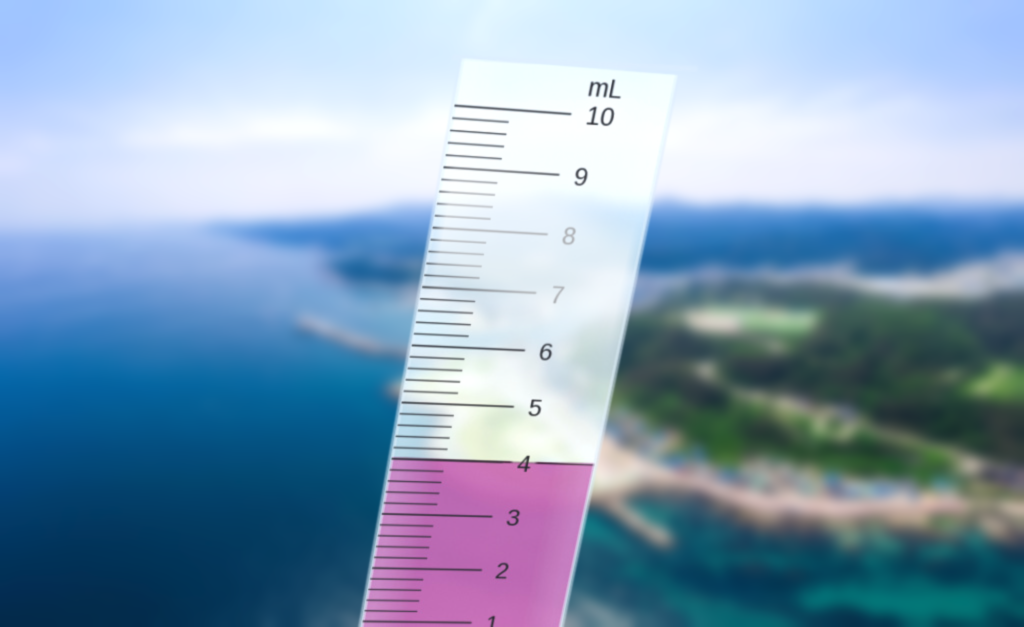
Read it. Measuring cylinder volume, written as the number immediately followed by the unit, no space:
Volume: 4mL
